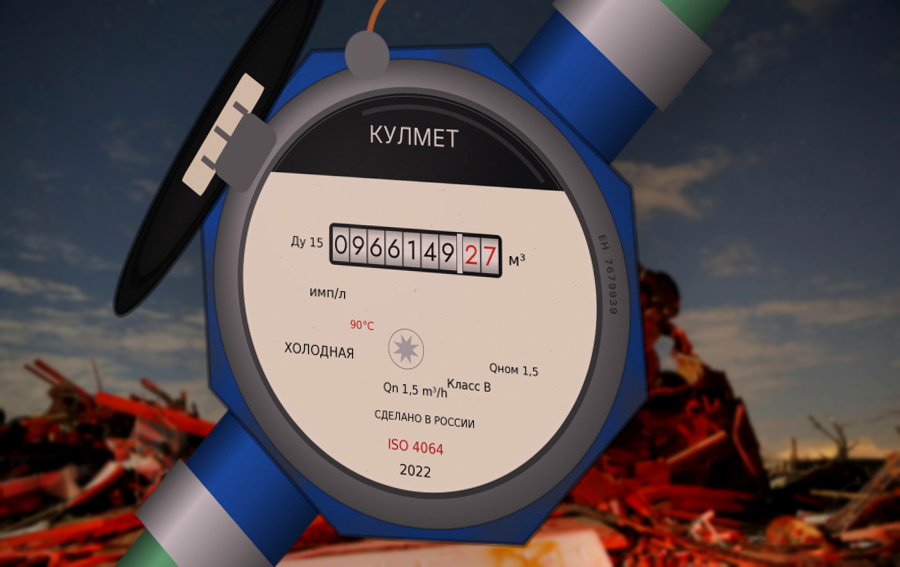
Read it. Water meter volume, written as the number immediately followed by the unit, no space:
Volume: 966149.27m³
